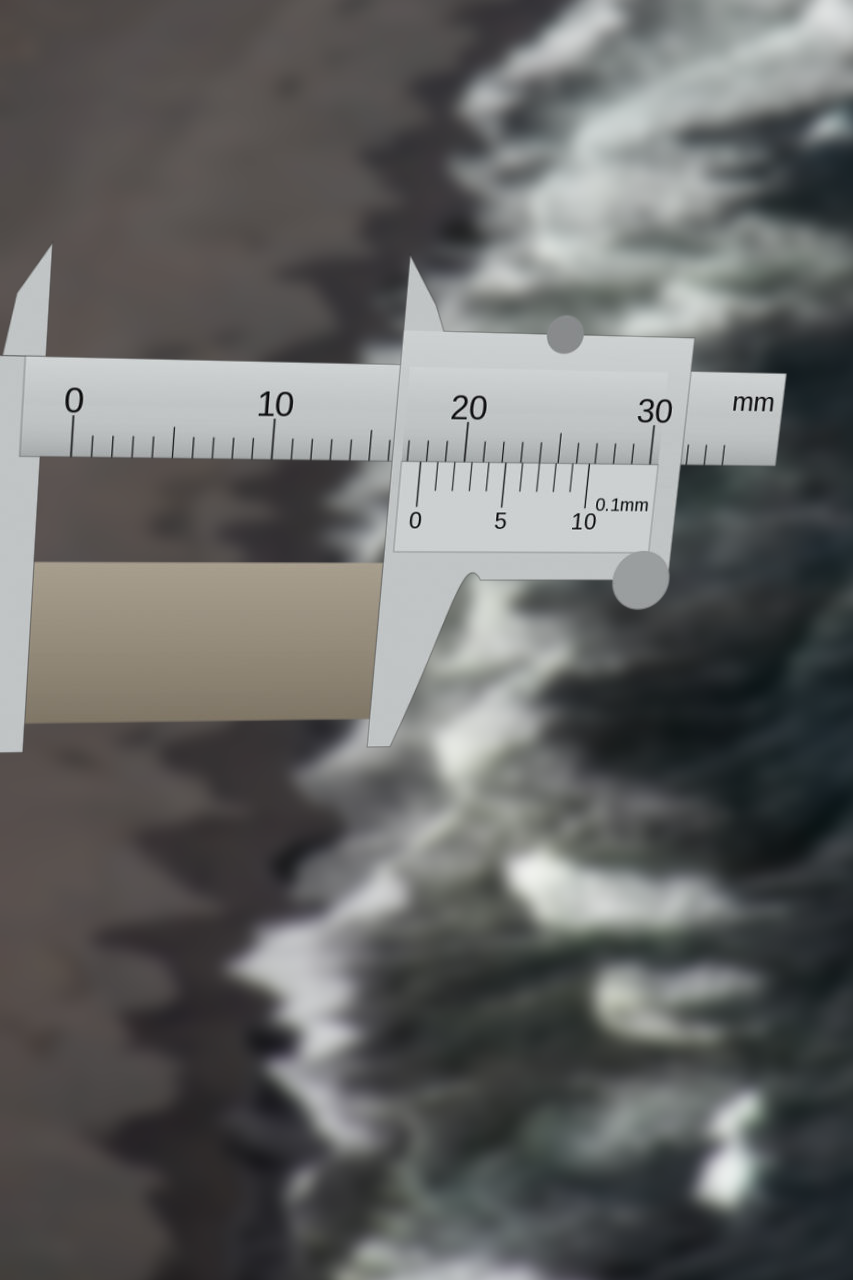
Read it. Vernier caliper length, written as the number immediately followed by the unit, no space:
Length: 17.7mm
